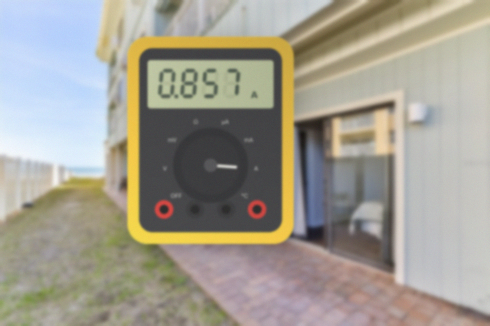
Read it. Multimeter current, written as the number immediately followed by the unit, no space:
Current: 0.857A
